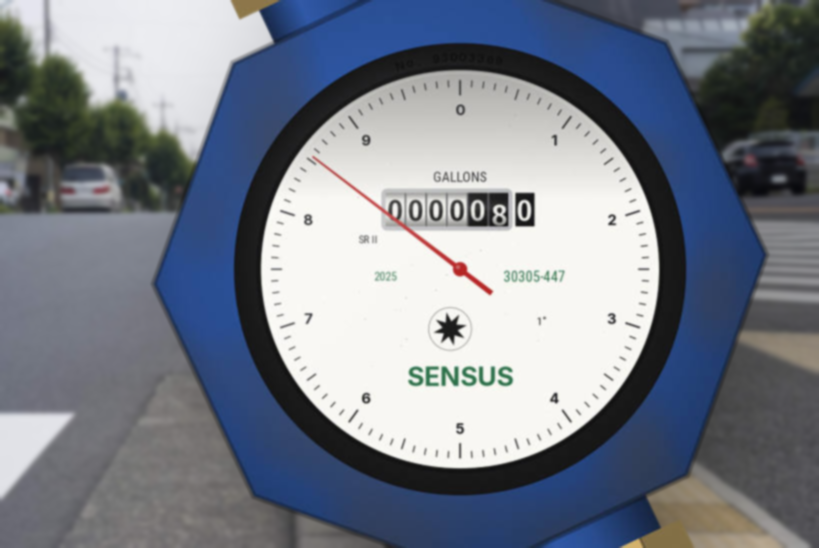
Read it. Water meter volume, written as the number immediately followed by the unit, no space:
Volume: 78.5gal
